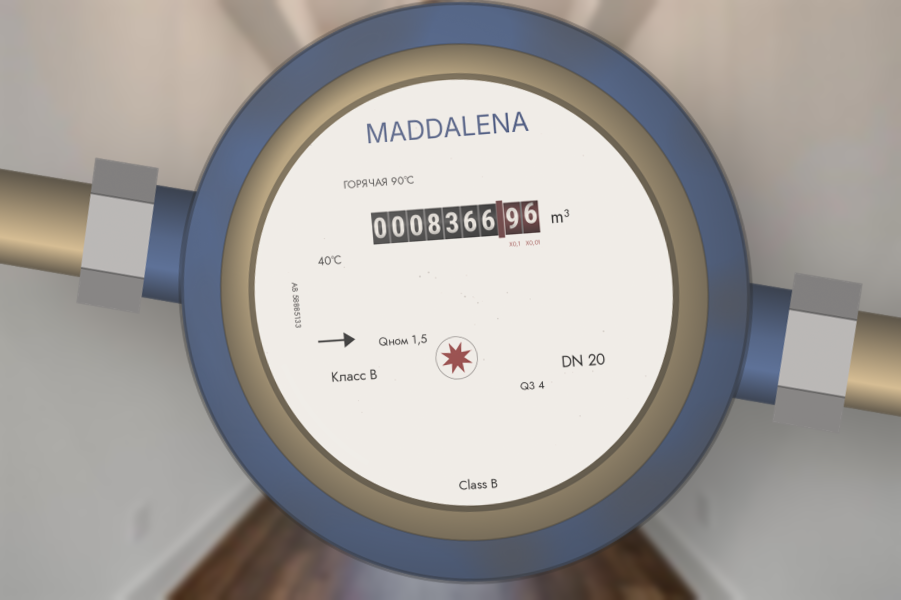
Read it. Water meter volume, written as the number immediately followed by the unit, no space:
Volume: 8366.96m³
